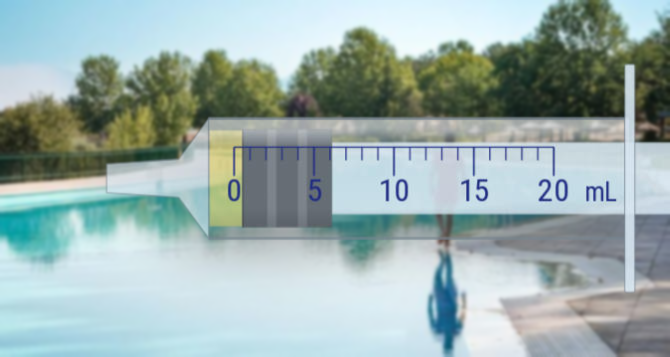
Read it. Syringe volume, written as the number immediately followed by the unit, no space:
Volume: 0.5mL
